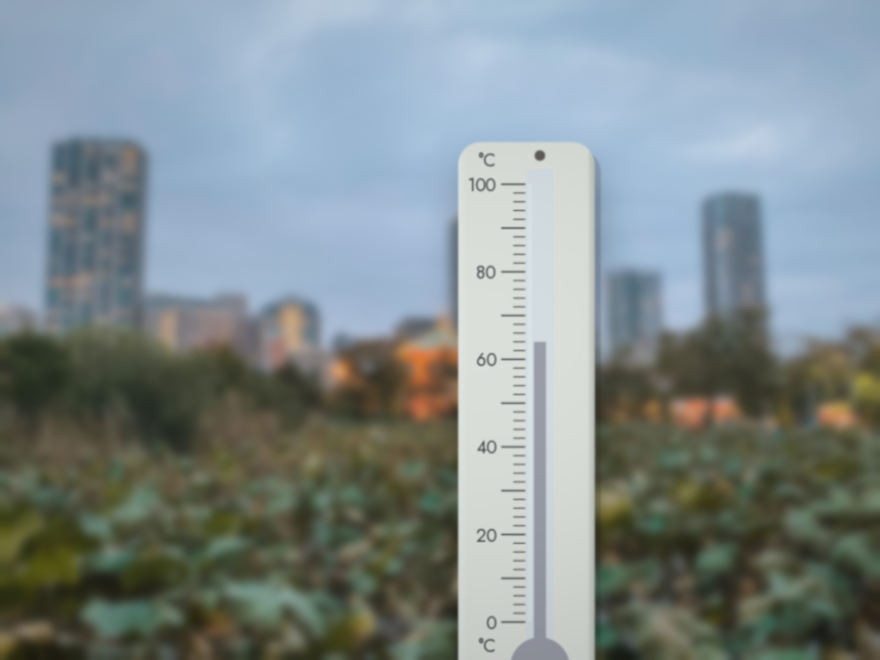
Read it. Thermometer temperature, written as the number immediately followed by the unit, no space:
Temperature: 64°C
